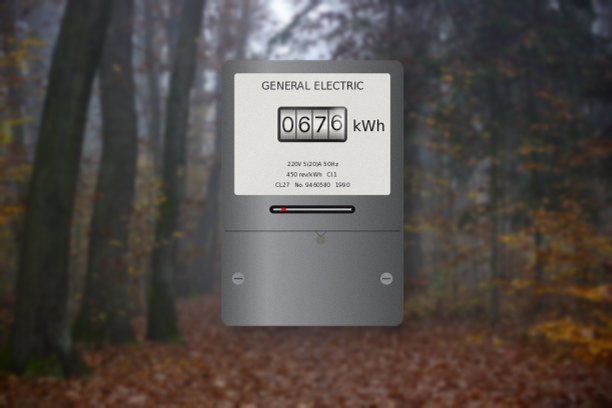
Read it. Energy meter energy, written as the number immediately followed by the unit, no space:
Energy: 676kWh
